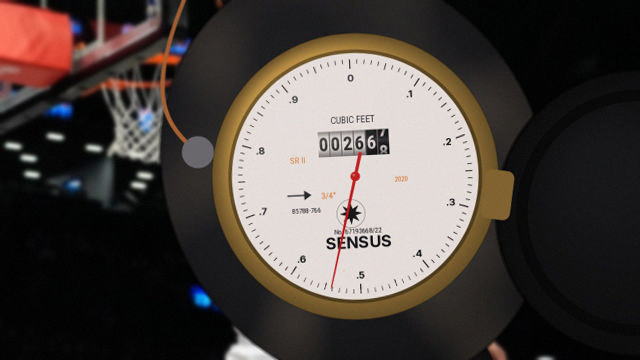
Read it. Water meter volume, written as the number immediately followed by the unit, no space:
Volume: 2667.54ft³
